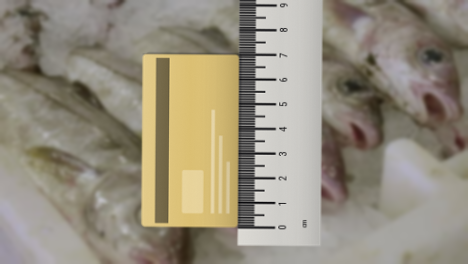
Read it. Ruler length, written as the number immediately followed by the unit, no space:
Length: 7cm
